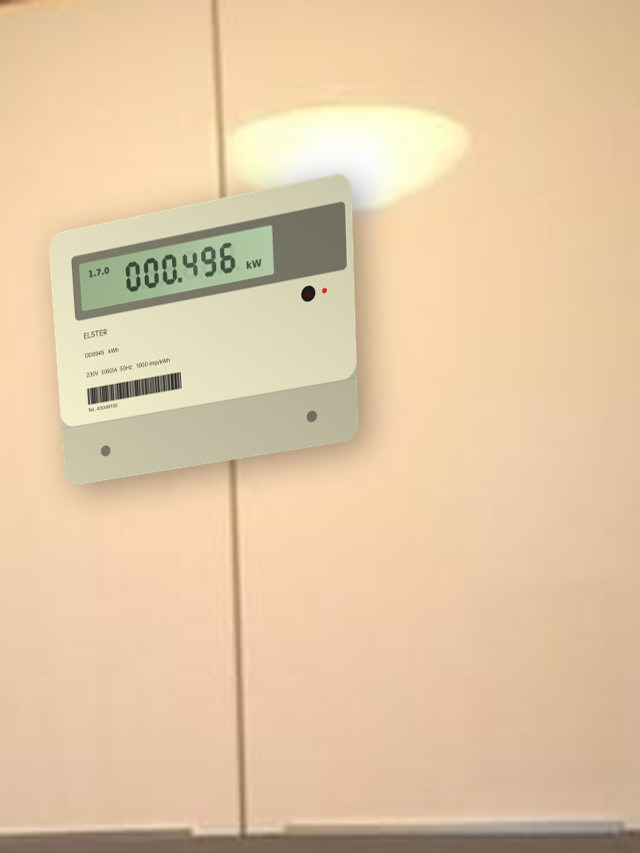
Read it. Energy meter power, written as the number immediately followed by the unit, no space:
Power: 0.496kW
